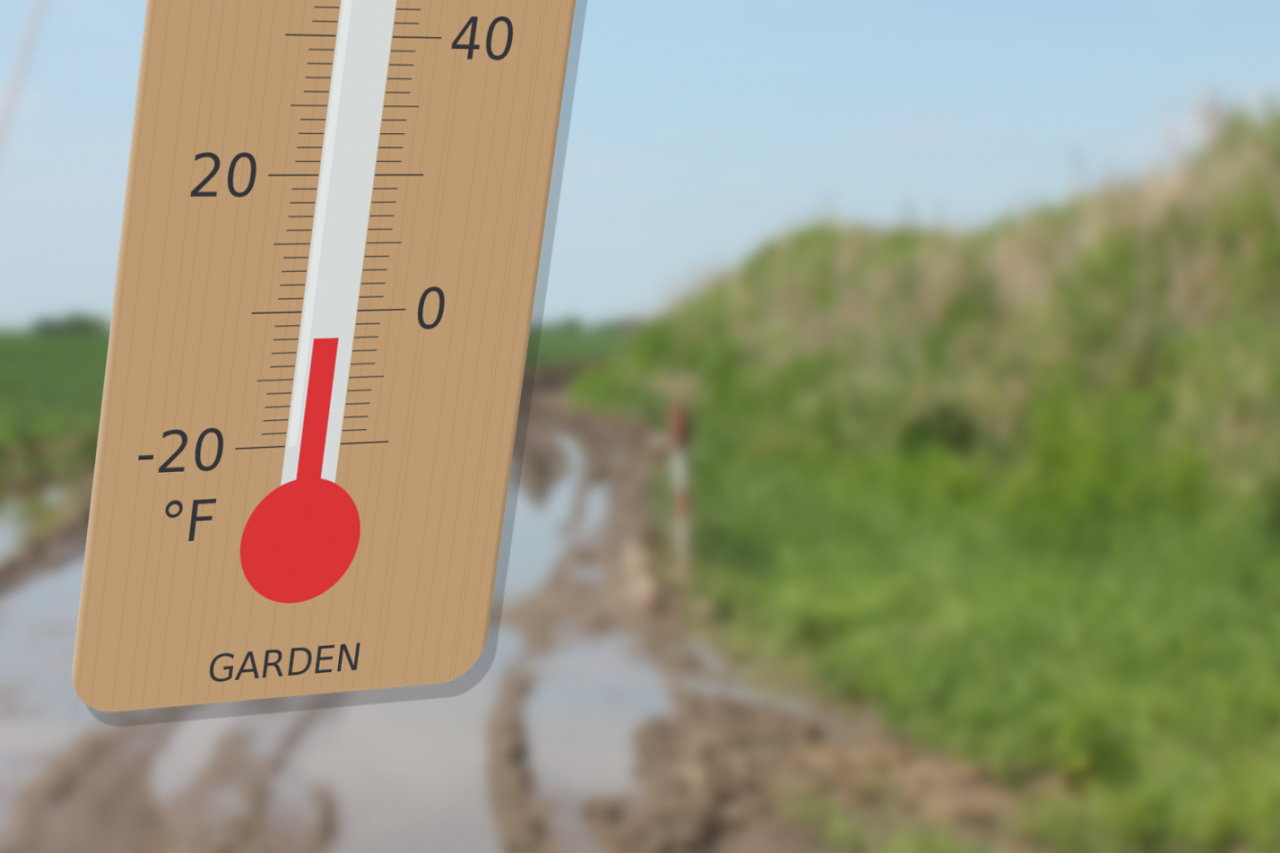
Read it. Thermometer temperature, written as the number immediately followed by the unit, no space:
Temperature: -4°F
